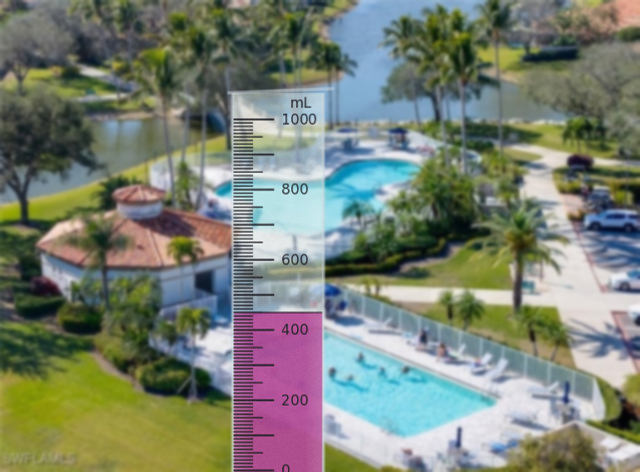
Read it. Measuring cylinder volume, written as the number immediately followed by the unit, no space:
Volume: 450mL
